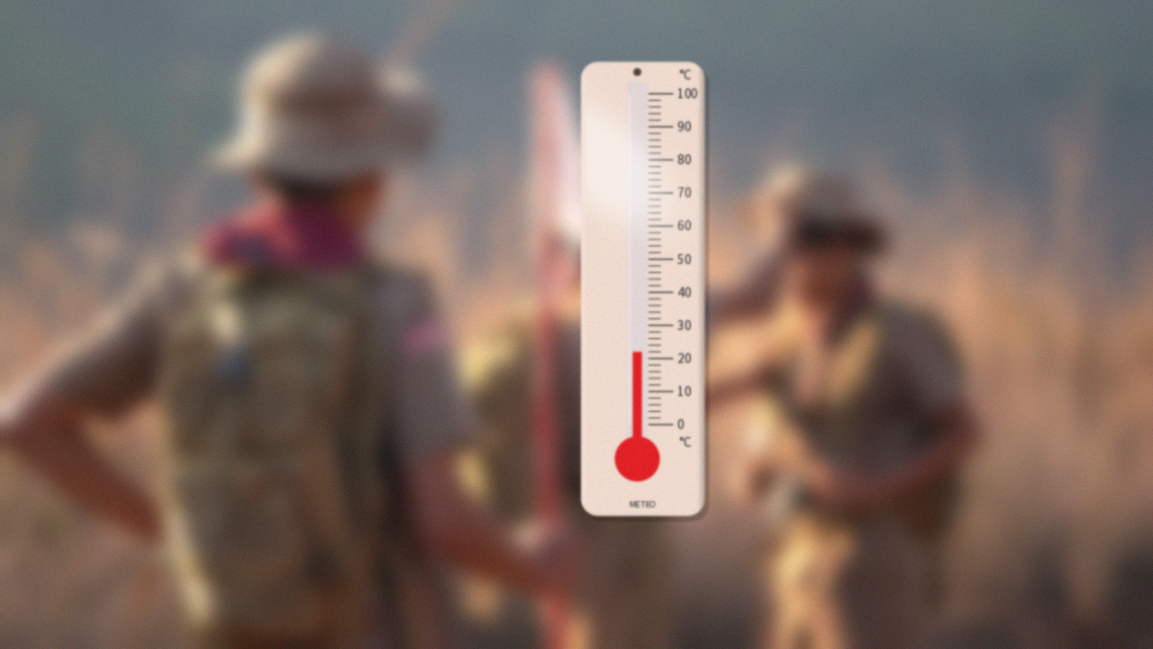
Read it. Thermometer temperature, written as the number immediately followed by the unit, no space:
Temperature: 22°C
